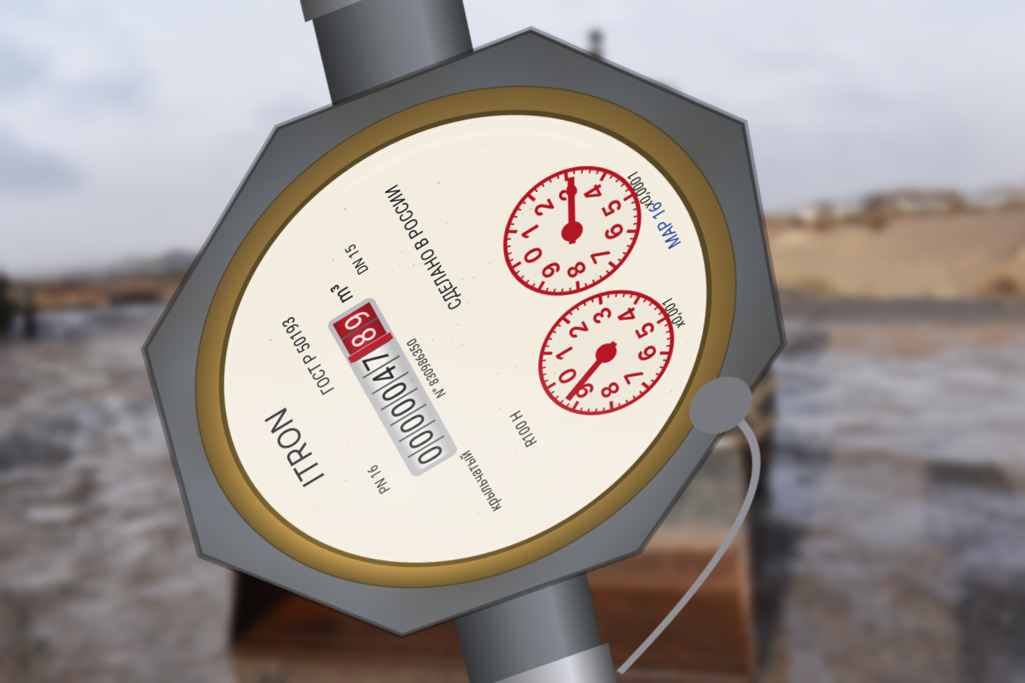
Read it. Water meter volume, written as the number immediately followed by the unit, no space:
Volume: 47.8893m³
